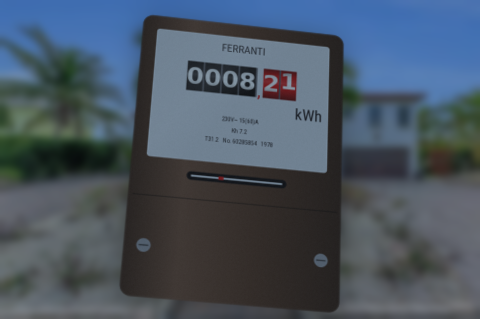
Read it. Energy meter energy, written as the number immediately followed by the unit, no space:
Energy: 8.21kWh
